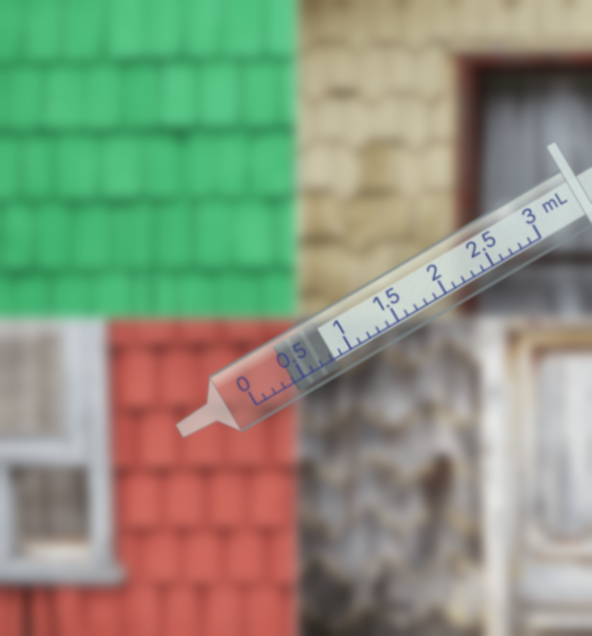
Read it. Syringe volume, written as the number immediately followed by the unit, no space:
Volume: 0.4mL
